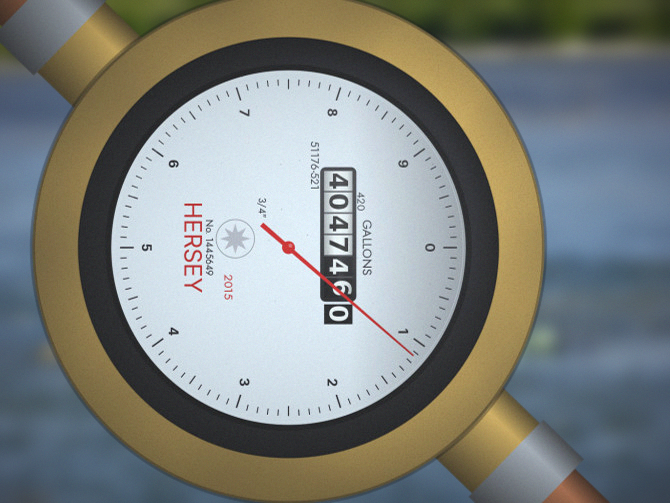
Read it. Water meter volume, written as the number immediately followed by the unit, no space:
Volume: 4047461.1gal
